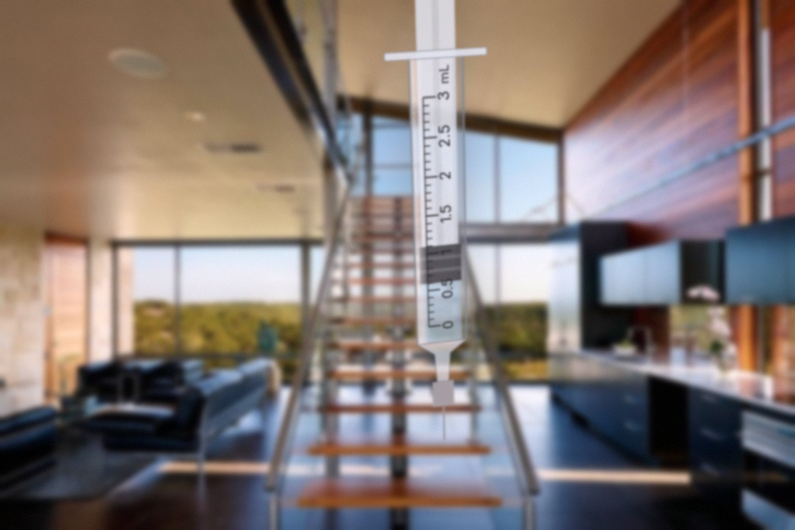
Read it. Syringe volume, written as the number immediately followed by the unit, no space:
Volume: 0.6mL
